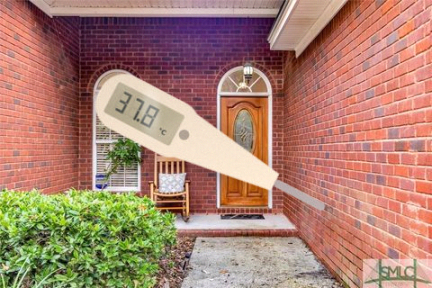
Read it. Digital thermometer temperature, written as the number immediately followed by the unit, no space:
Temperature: 37.8°C
